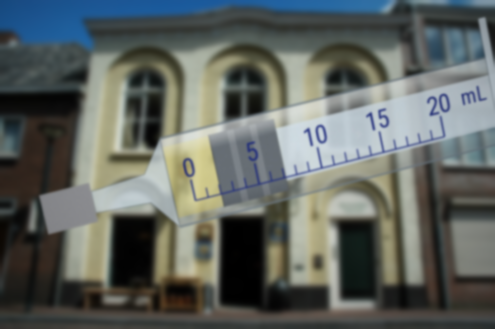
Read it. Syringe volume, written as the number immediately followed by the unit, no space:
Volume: 2mL
